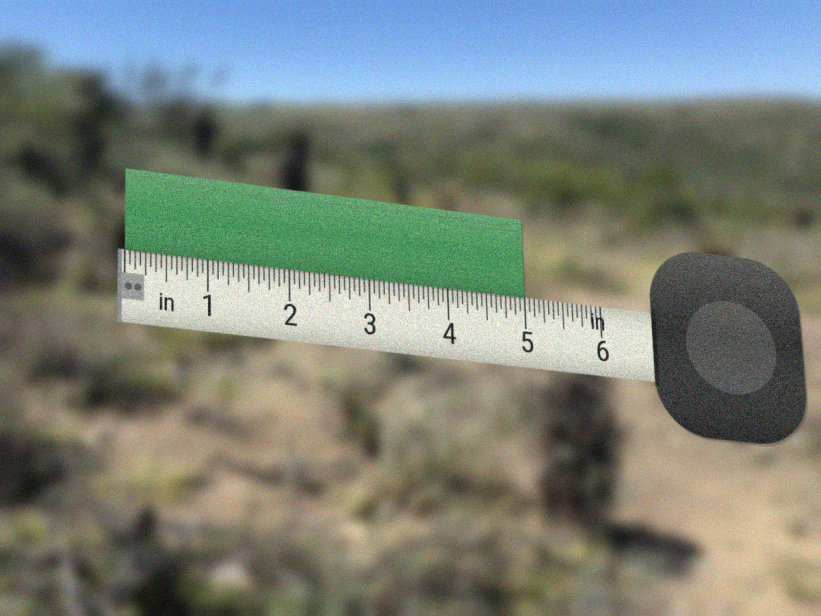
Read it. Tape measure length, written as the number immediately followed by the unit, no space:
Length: 5in
